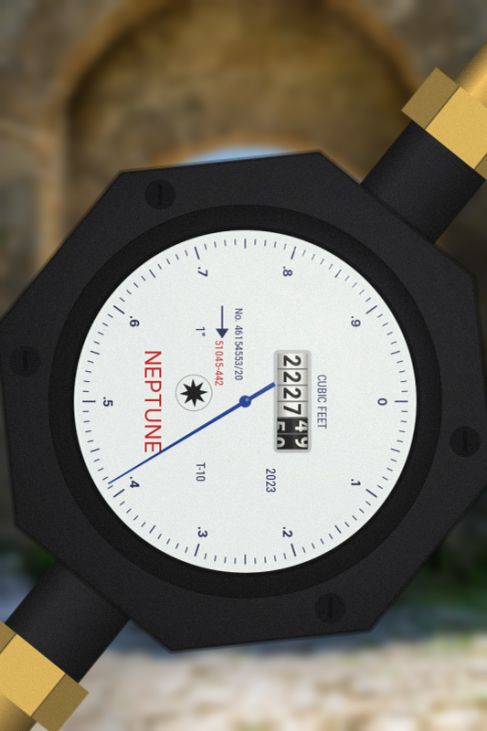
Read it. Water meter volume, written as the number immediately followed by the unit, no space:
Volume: 222749.41ft³
